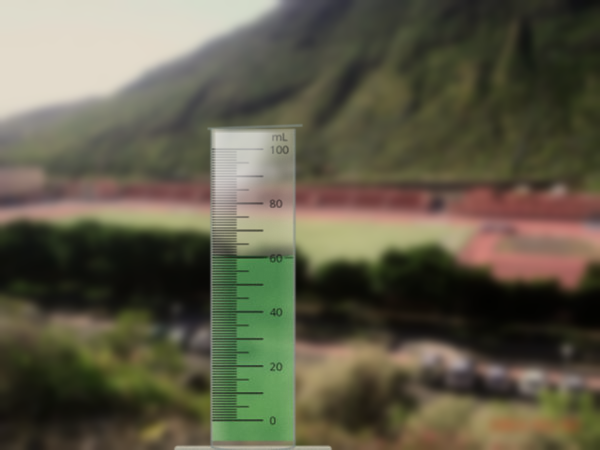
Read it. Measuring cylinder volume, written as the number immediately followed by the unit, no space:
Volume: 60mL
